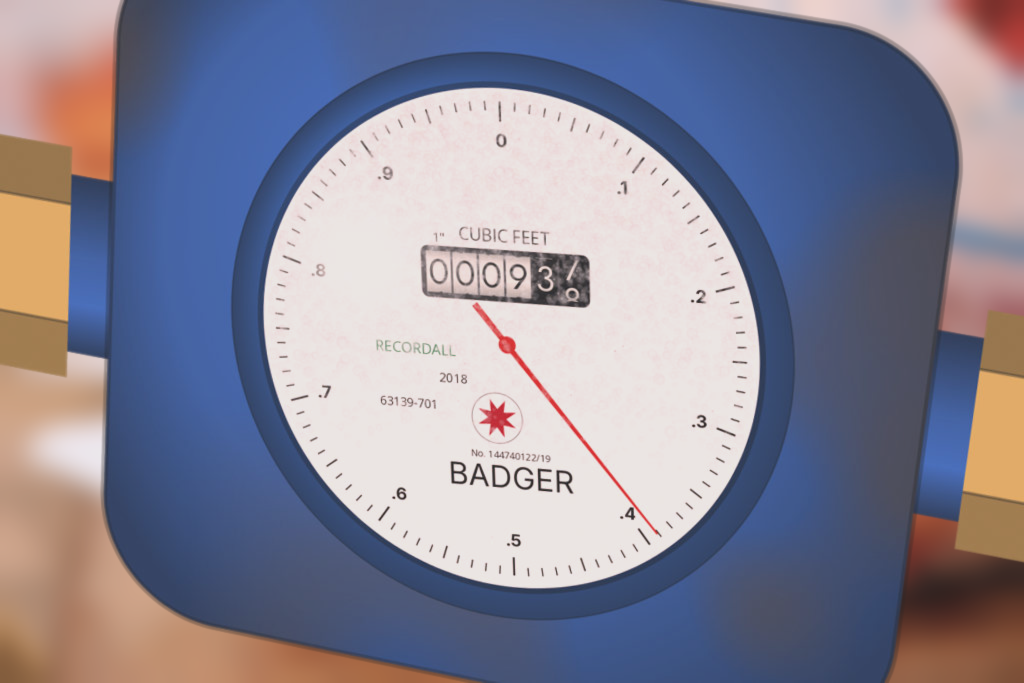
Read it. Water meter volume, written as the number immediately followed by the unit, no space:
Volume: 937.39ft³
